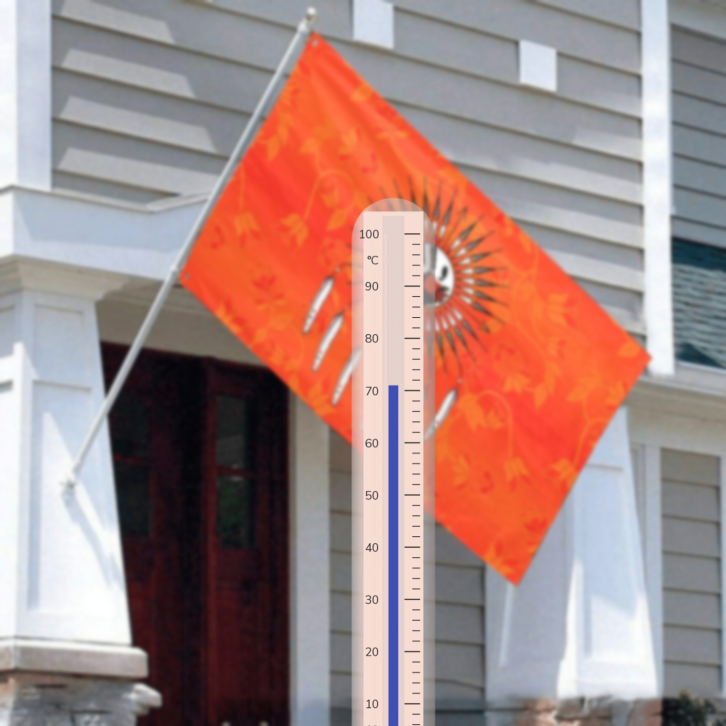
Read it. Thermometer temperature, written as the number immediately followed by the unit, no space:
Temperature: 71°C
